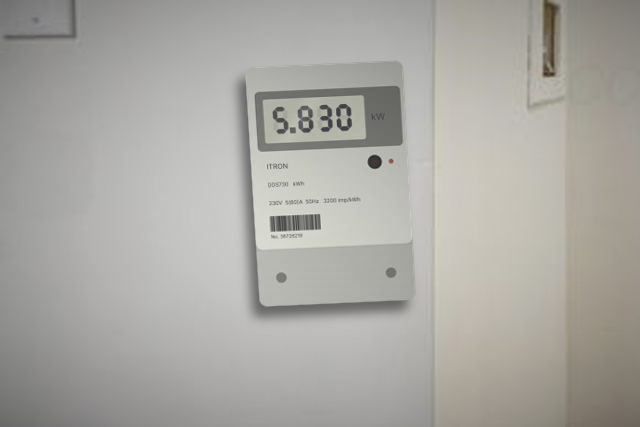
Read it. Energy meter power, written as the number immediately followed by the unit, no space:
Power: 5.830kW
